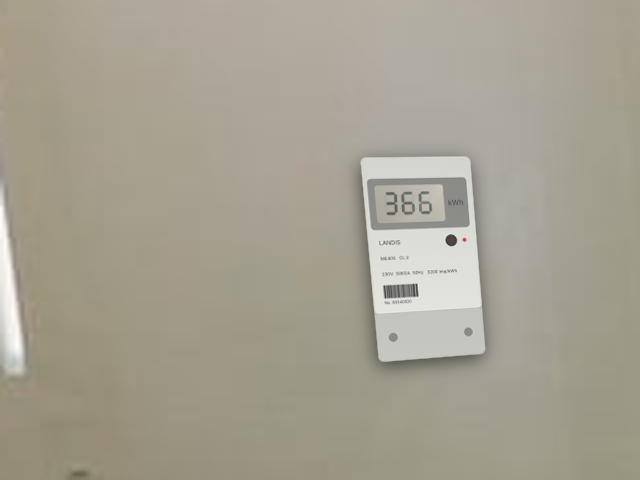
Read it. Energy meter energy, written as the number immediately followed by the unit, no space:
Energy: 366kWh
